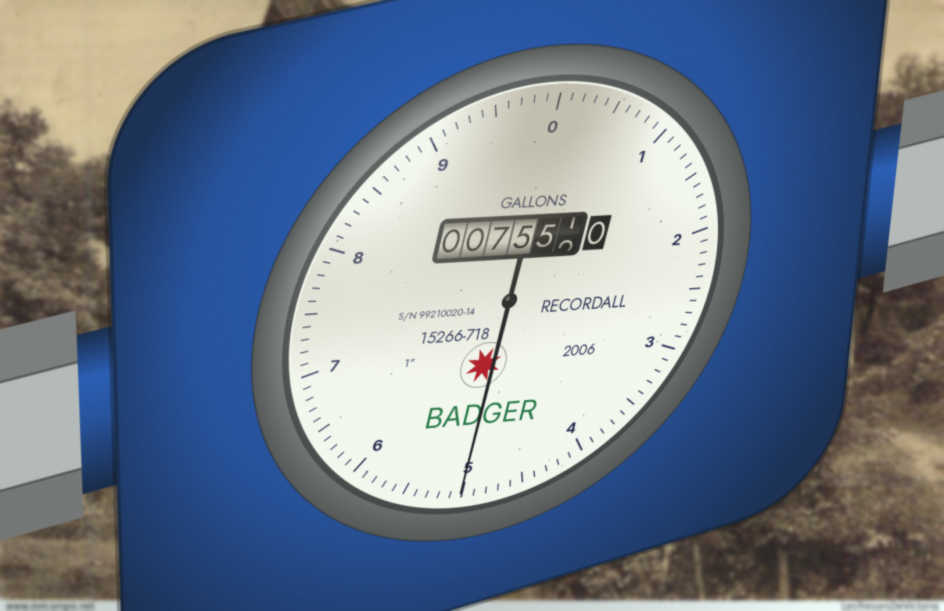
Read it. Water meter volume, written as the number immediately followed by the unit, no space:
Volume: 75515.0gal
